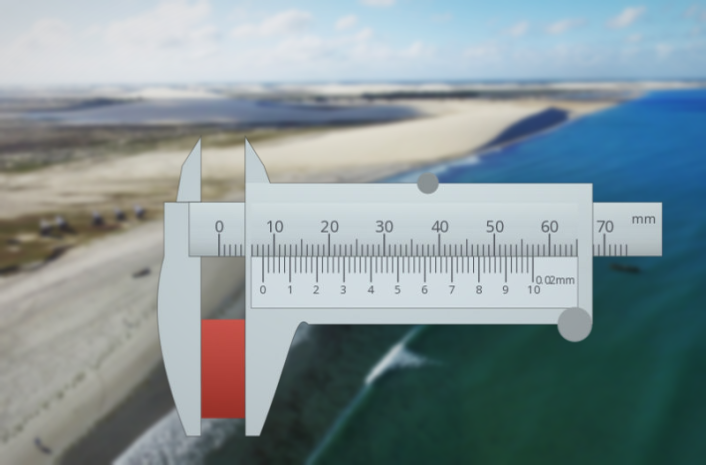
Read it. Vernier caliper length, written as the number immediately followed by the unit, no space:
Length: 8.0mm
